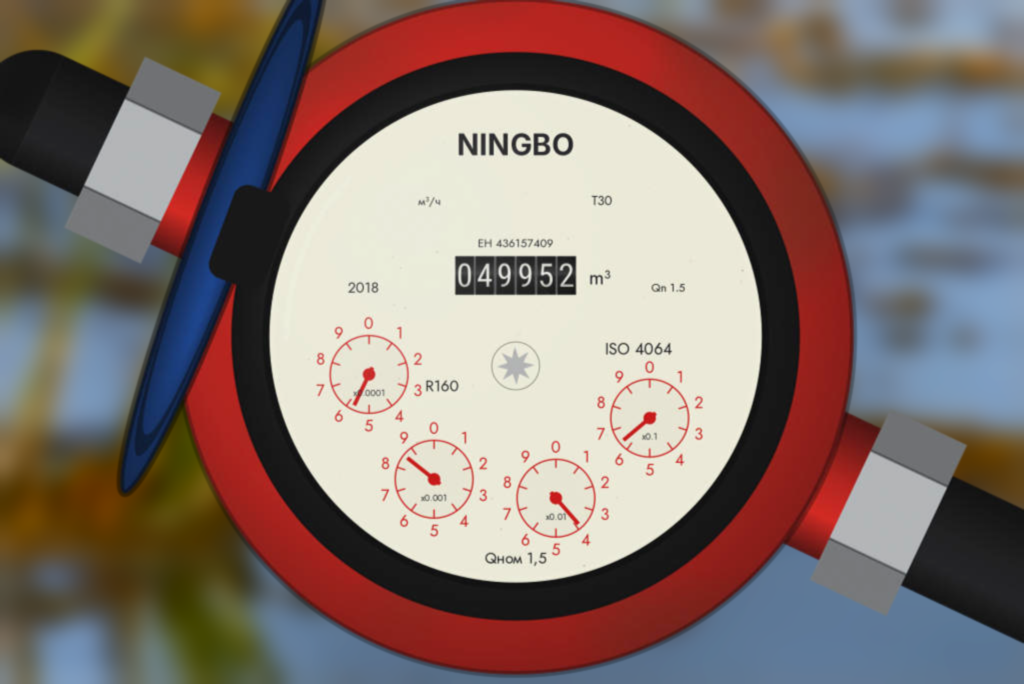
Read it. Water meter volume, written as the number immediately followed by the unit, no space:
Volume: 49952.6385m³
